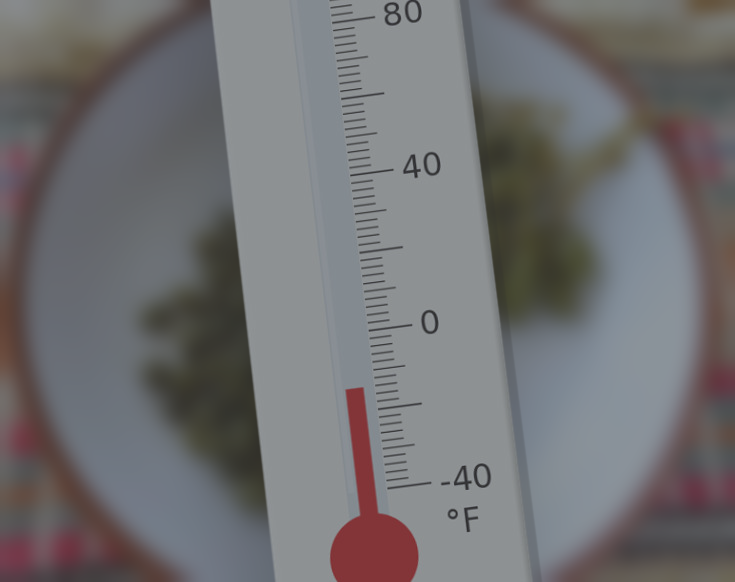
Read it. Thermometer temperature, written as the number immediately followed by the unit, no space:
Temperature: -14°F
